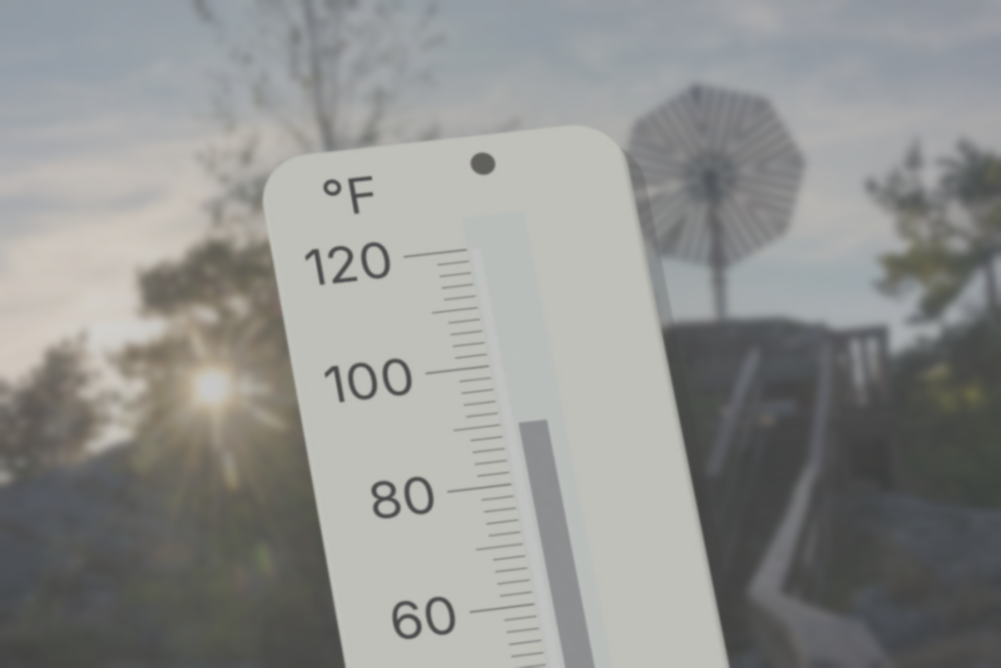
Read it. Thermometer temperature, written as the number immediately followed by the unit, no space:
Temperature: 90°F
